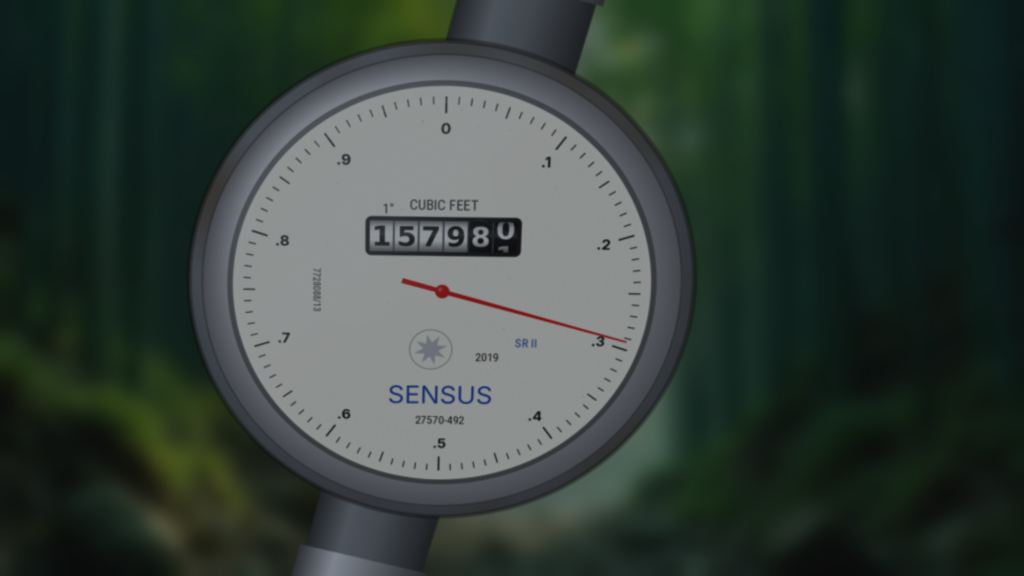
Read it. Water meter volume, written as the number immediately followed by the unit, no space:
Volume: 157980.29ft³
